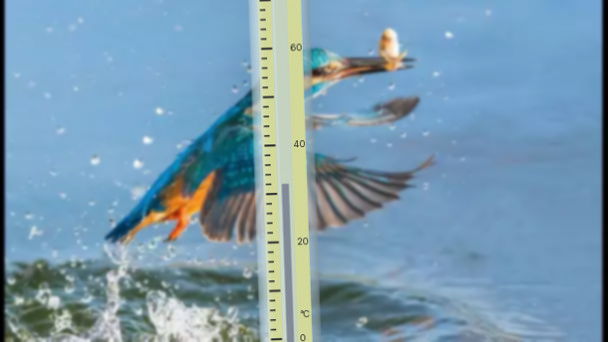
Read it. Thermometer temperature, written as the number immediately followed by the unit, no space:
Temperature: 32°C
